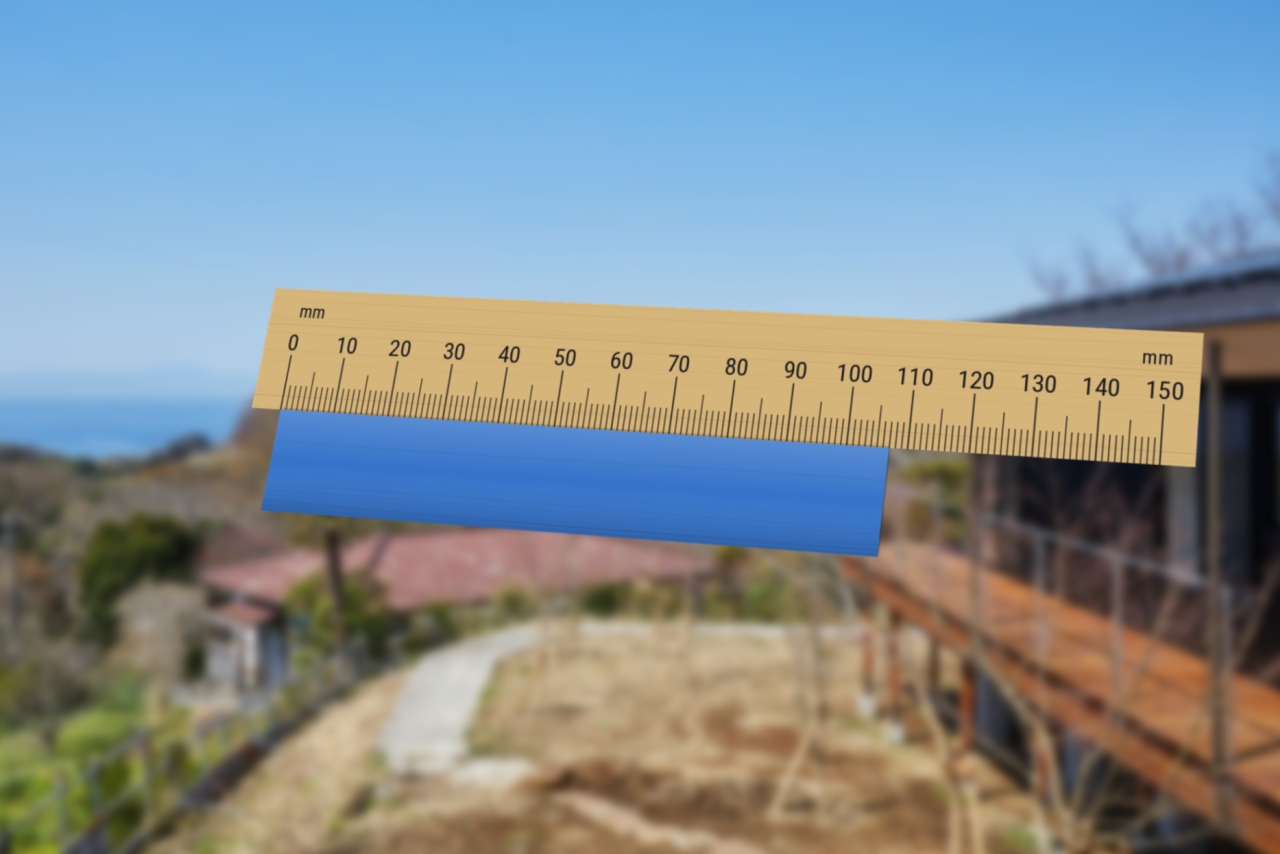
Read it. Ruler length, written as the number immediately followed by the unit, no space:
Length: 107mm
